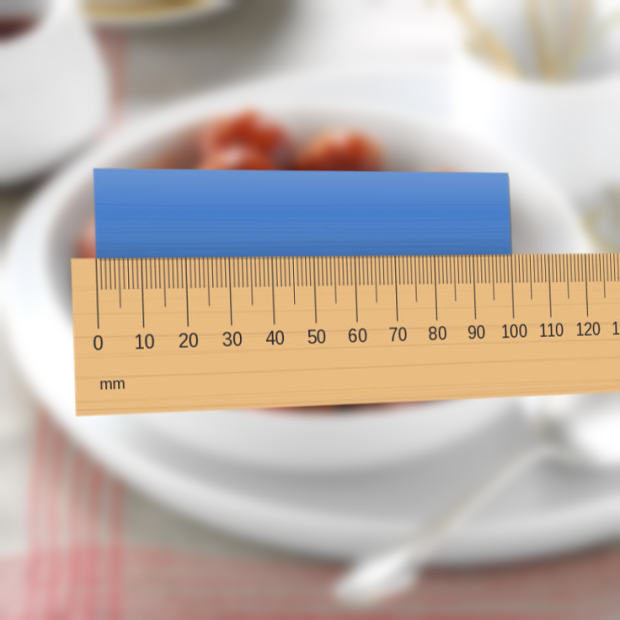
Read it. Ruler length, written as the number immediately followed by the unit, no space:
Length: 100mm
